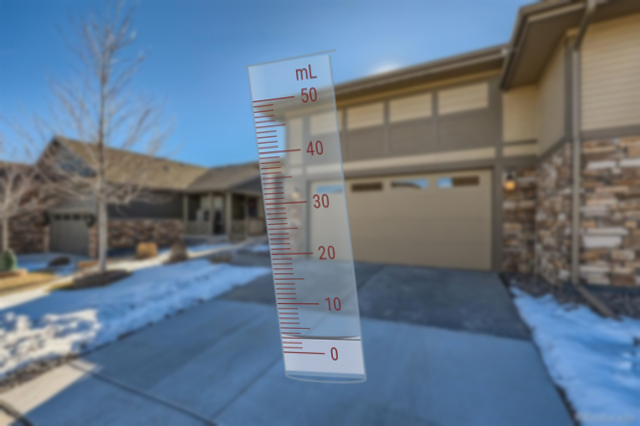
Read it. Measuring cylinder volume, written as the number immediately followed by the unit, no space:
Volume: 3mL
